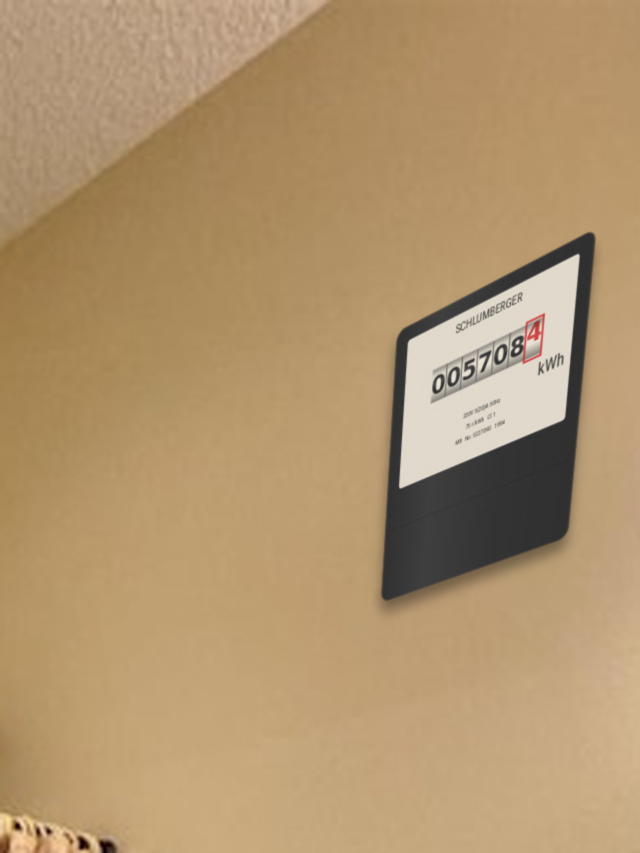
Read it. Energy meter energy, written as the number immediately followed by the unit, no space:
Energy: 5708.4kWh
